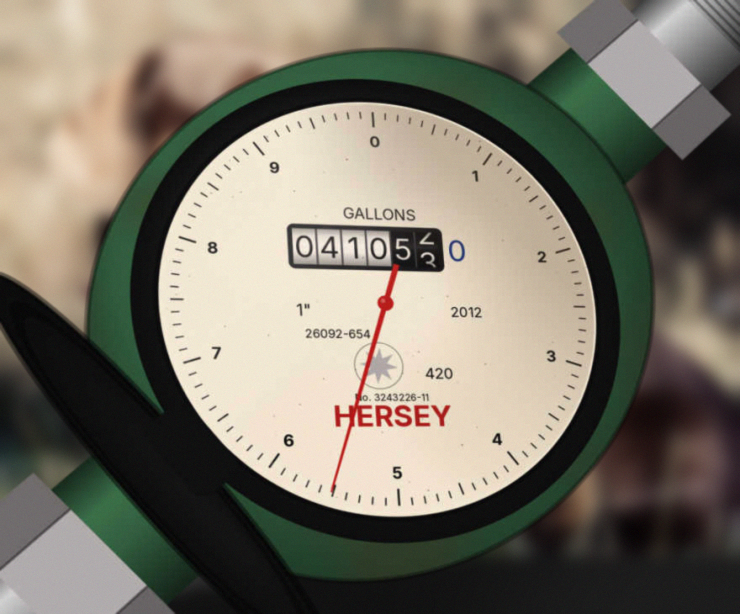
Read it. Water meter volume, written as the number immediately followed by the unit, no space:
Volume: 410525.5gal
